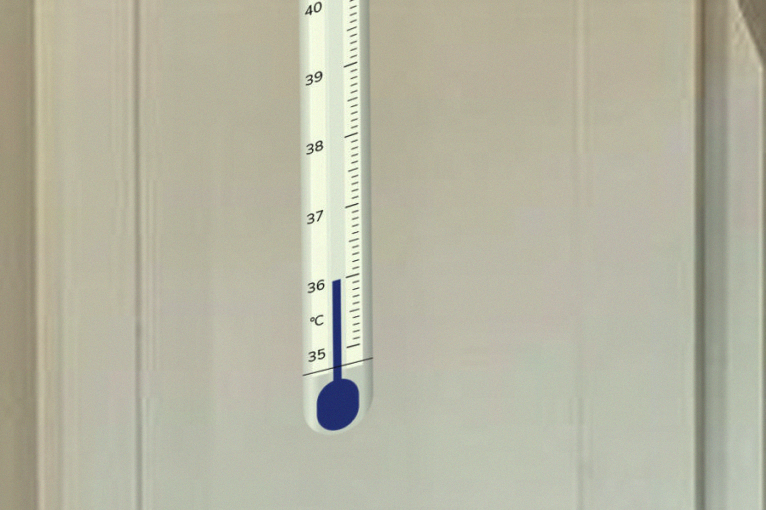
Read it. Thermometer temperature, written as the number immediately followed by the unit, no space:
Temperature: 36°C
